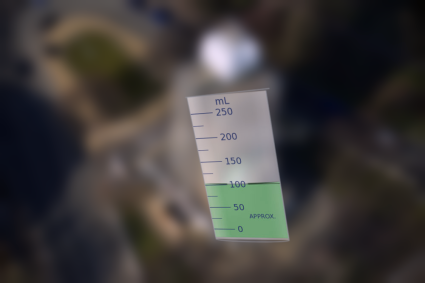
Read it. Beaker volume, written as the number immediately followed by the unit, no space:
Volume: 100mL
